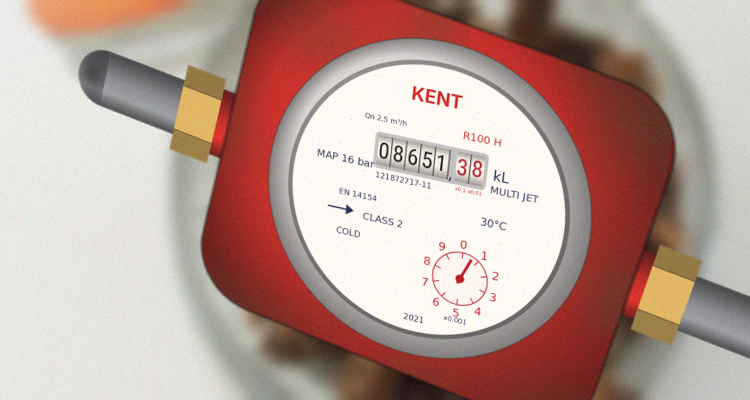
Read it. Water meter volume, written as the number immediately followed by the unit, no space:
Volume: 8651.380kL
